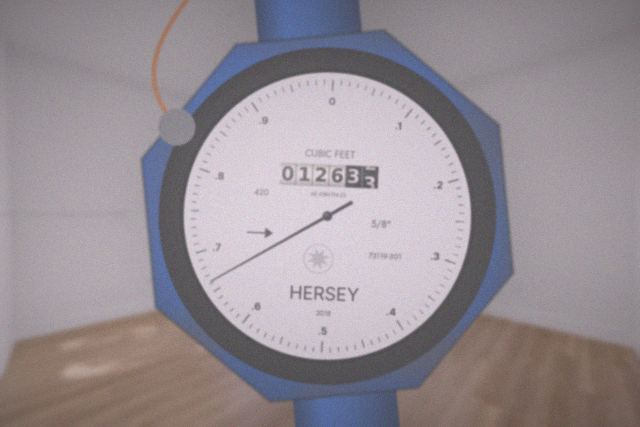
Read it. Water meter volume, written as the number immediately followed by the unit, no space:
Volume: 12632.66ft³
